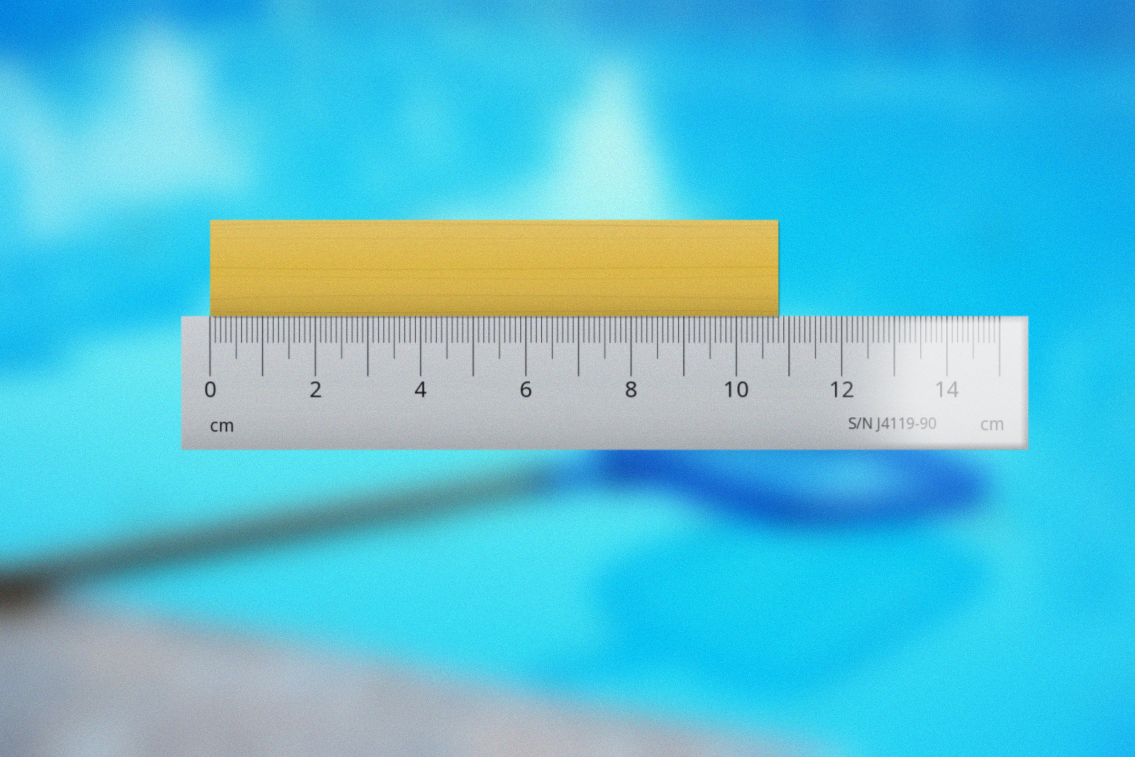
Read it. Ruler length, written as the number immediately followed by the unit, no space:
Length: 10.8cm
